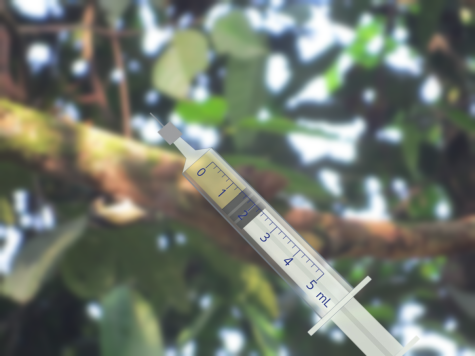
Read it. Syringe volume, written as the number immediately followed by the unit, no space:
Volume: 1.4mL
